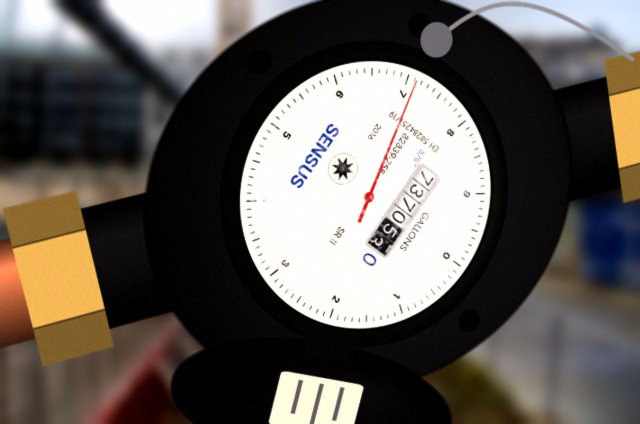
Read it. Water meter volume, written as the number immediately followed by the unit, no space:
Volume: 7370527.1gal
